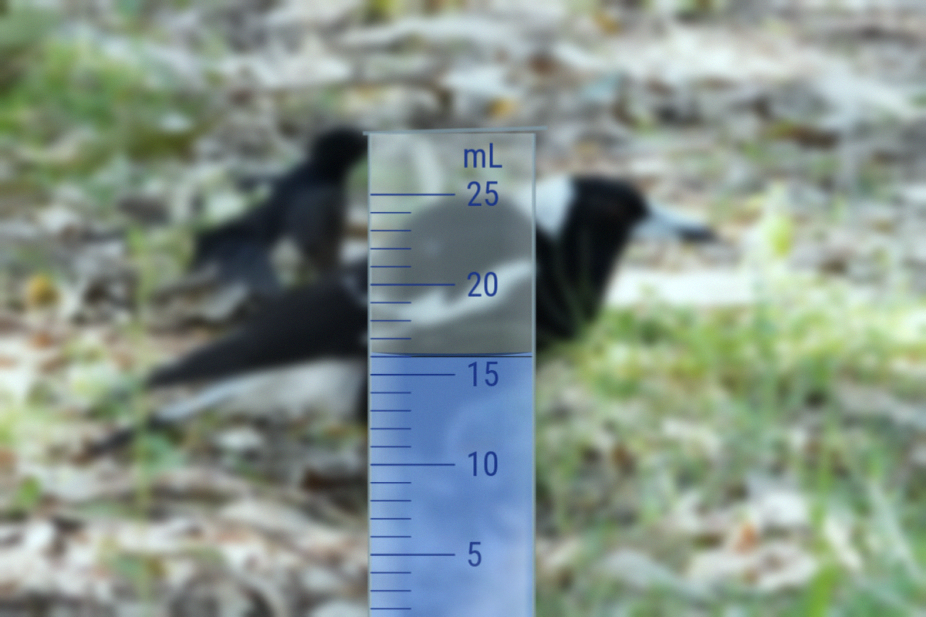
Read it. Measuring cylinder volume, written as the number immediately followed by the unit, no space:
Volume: 16mL
